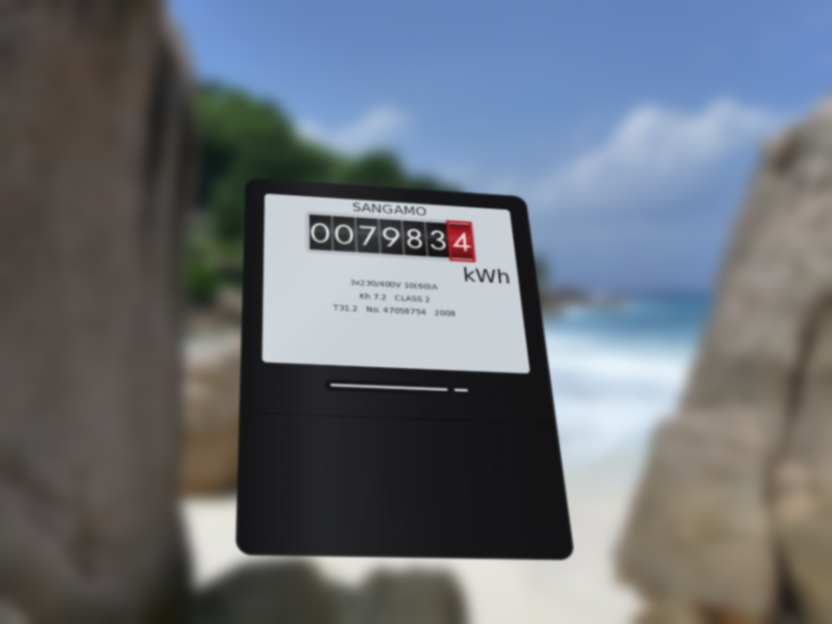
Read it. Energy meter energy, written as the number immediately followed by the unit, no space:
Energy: 7983.4kWh
